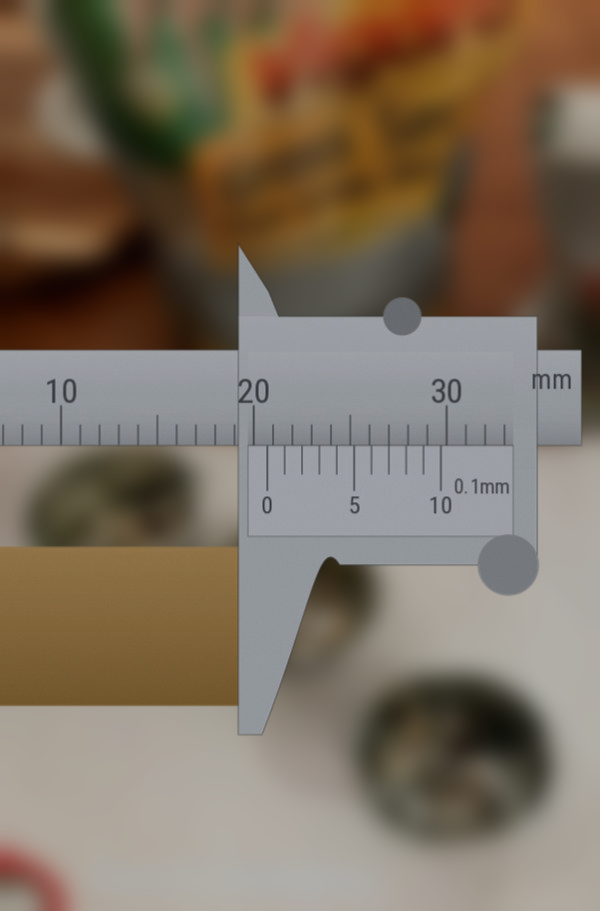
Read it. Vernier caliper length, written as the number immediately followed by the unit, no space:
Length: 20.7mm
